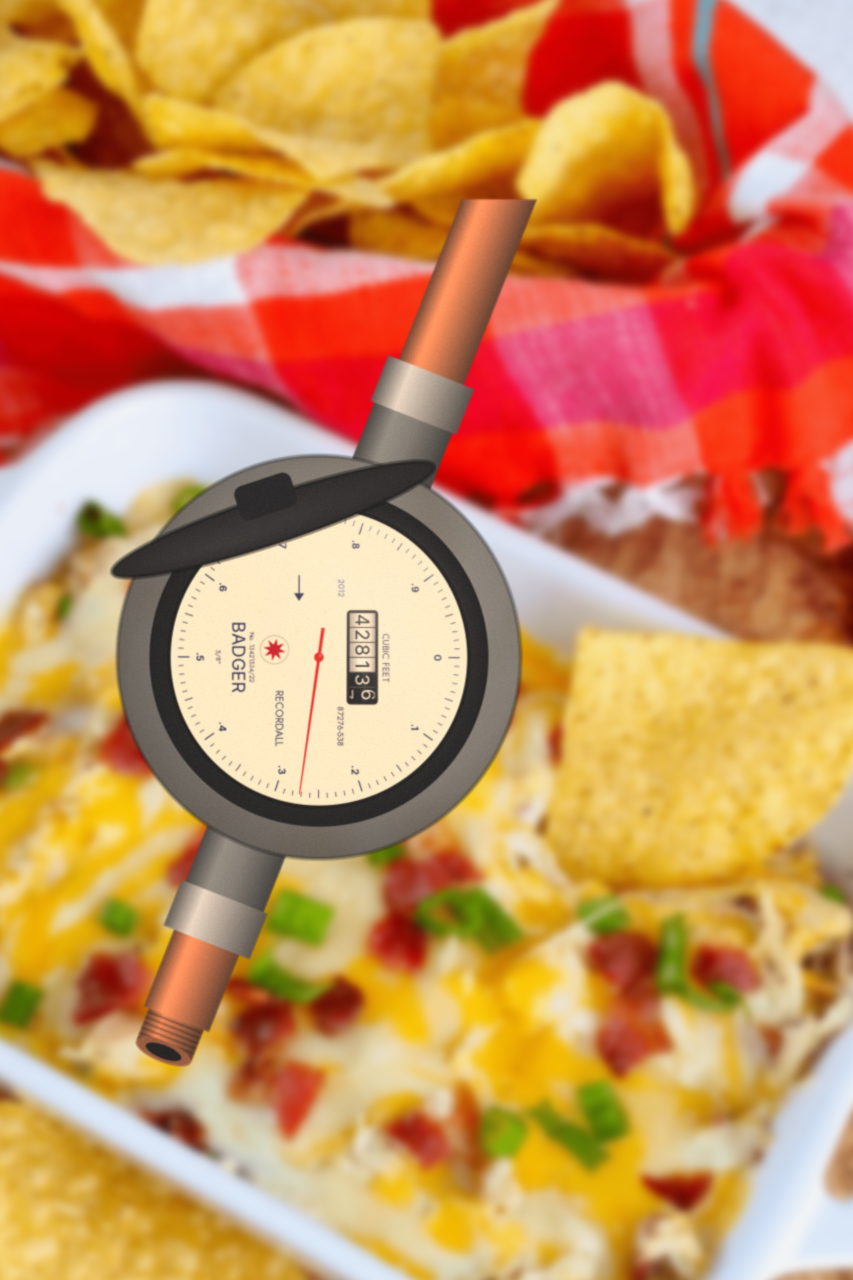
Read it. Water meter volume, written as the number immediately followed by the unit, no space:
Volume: 428136.27ft³
